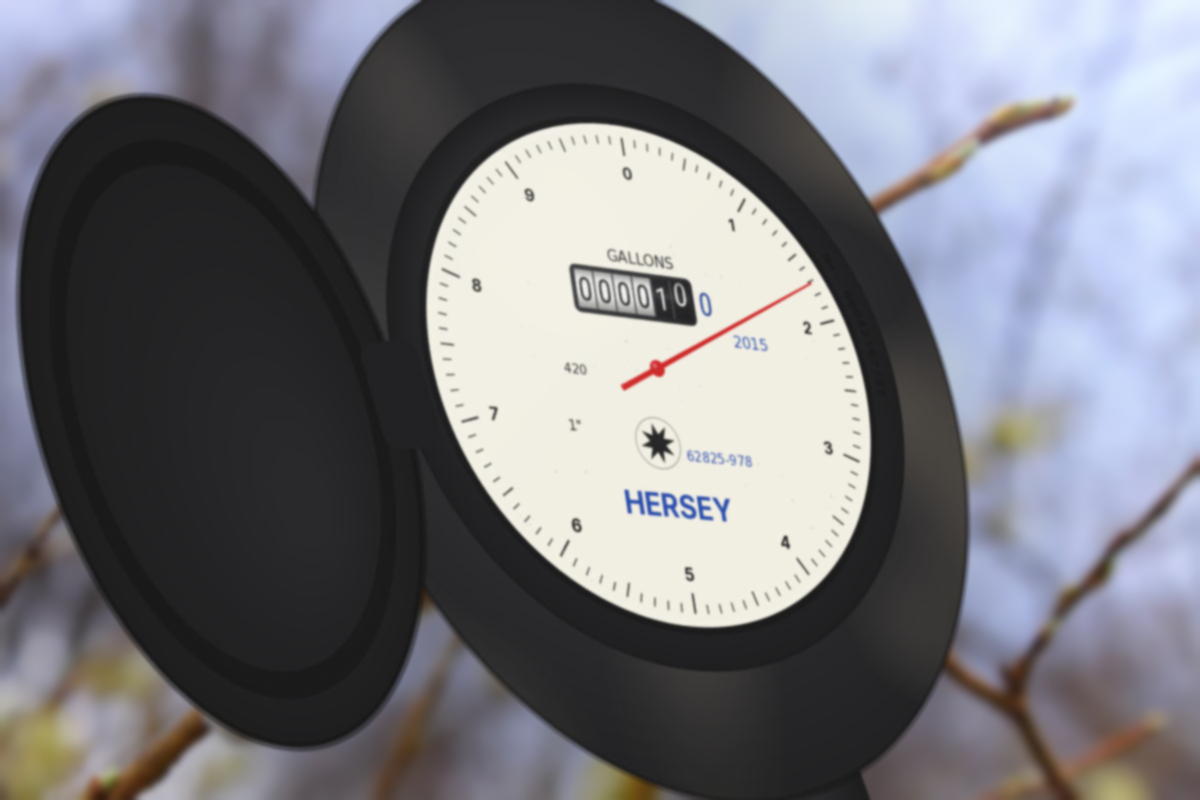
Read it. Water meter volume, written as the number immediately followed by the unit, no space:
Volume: 101.7gal
